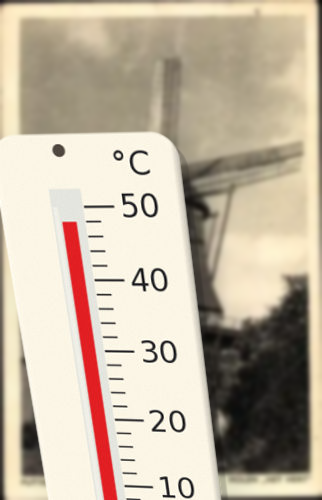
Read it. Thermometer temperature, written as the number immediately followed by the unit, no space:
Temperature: 48°C
